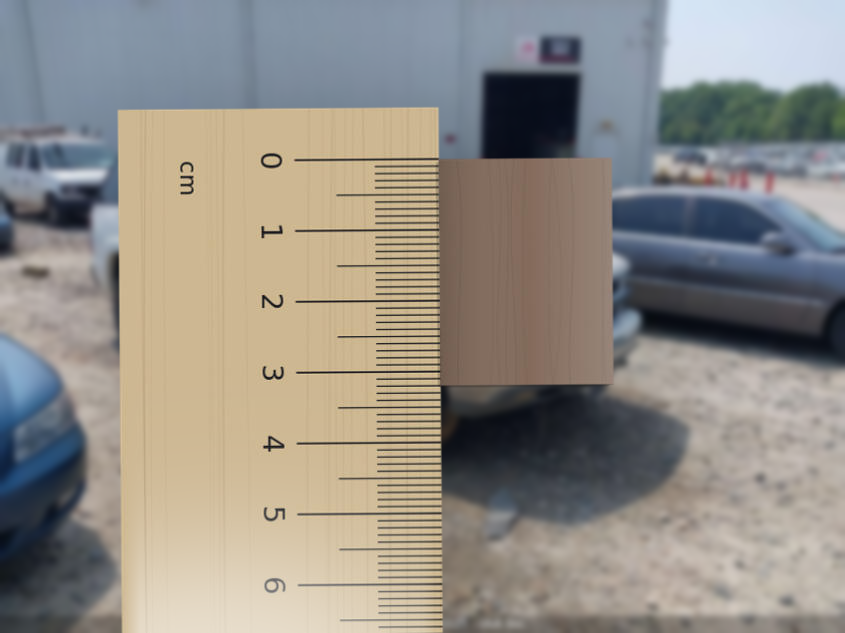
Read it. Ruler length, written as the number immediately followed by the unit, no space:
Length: 3.2cm
